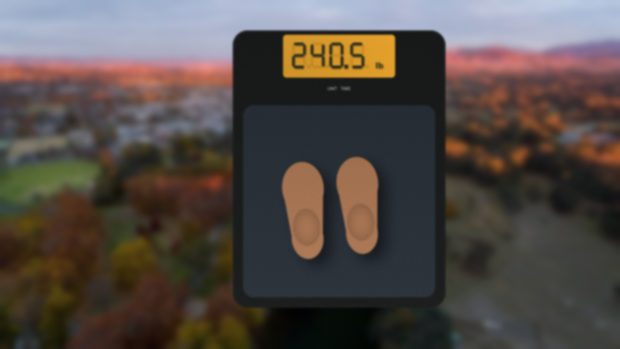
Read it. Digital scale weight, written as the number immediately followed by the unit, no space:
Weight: 240.5lb
